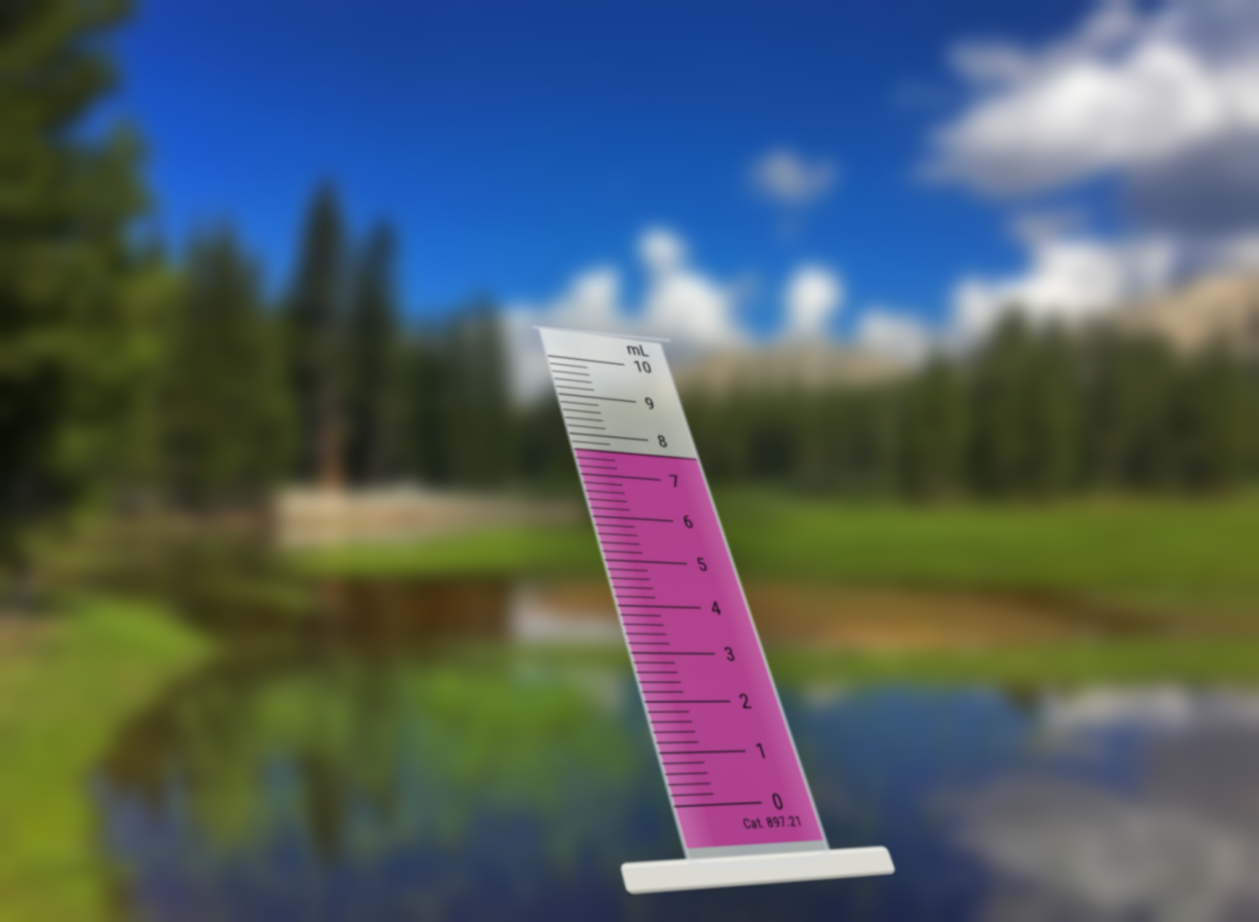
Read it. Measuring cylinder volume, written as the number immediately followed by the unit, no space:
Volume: 7.6mL
